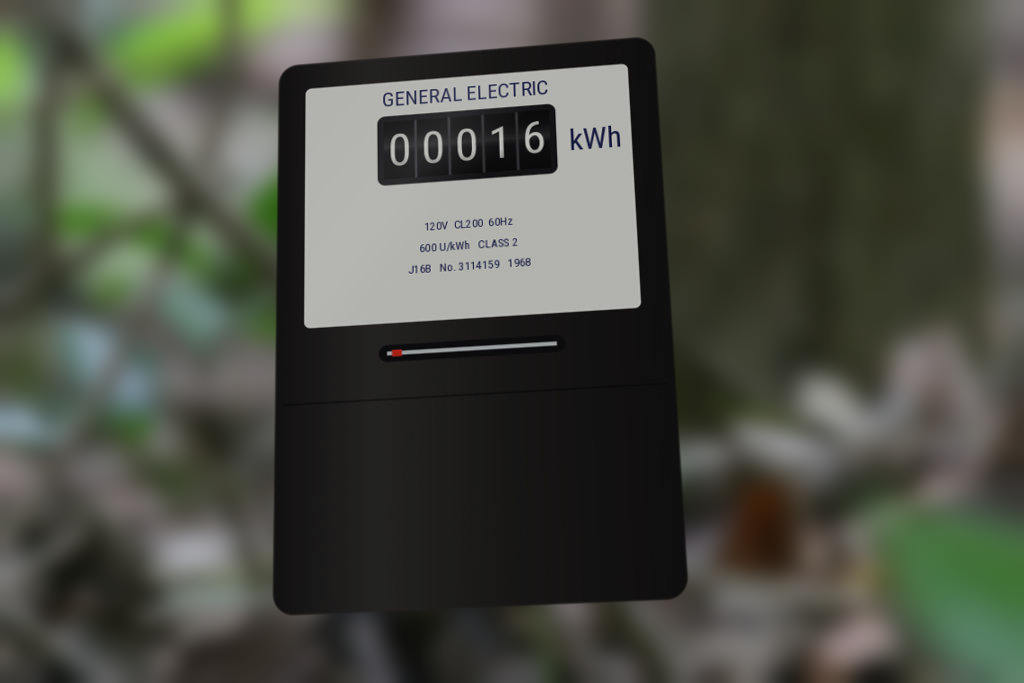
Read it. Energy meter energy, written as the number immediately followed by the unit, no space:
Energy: 16kWh
